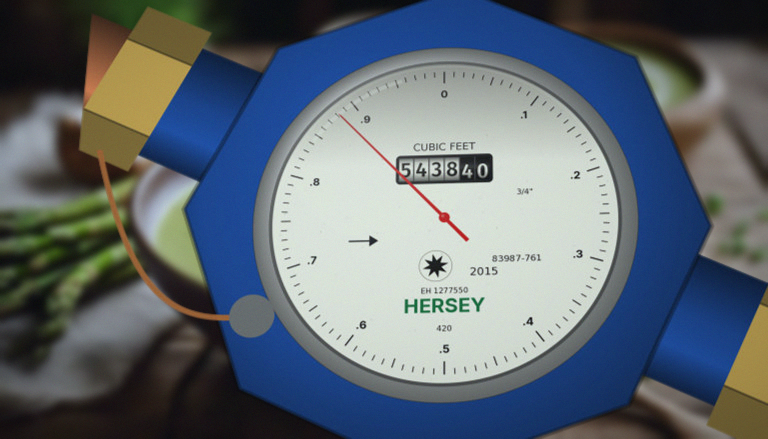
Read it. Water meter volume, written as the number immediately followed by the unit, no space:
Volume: 543839.88ft³
